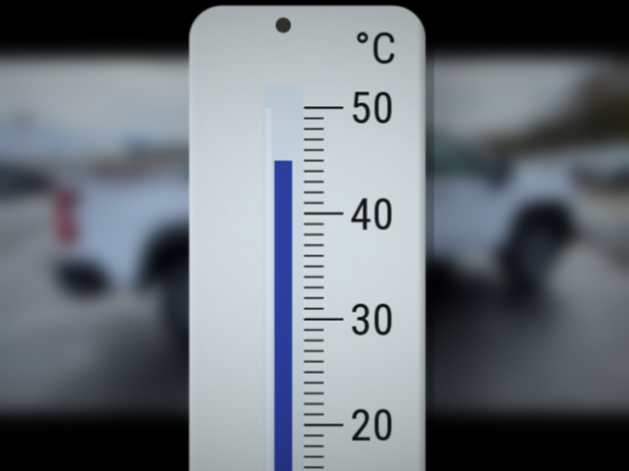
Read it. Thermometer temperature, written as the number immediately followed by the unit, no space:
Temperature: 45°C
